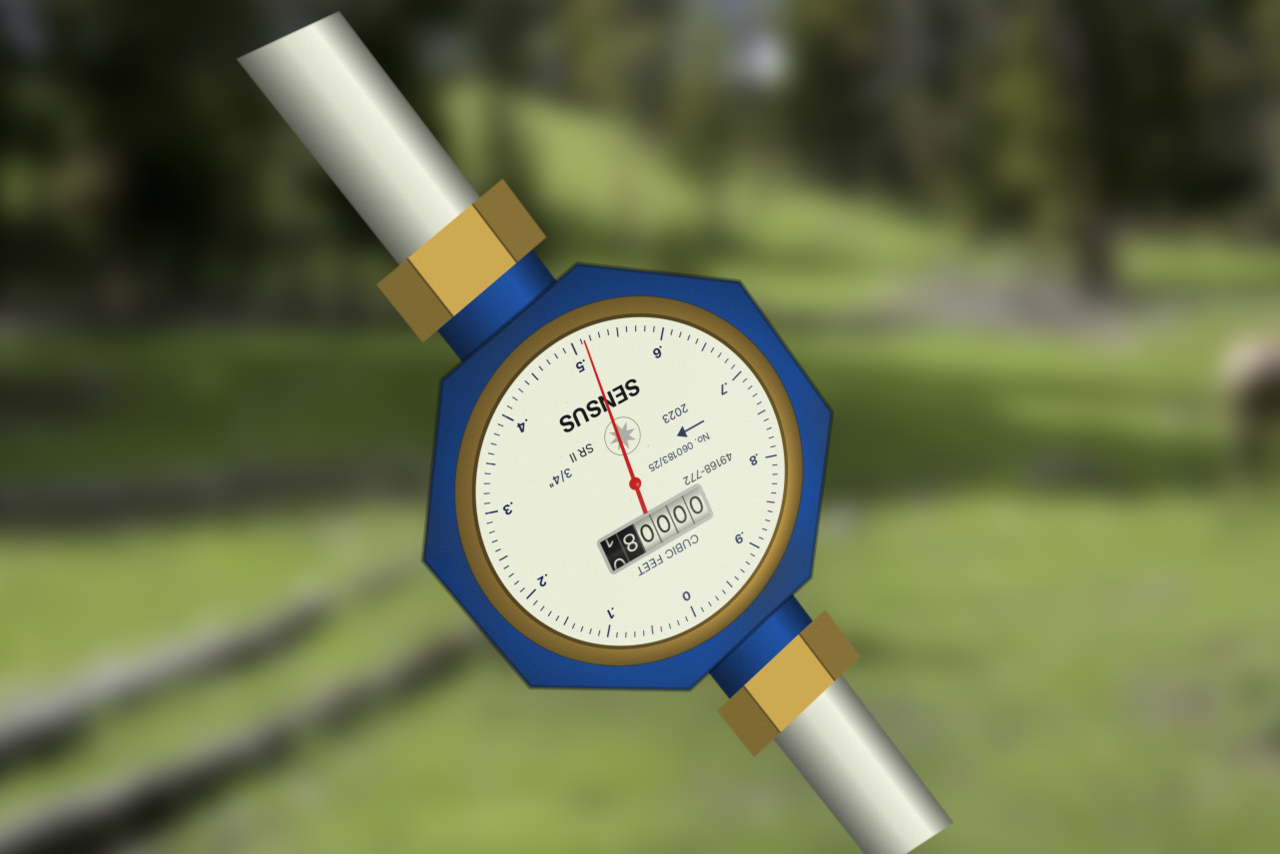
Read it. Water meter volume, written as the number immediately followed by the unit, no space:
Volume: 80.51ft³
